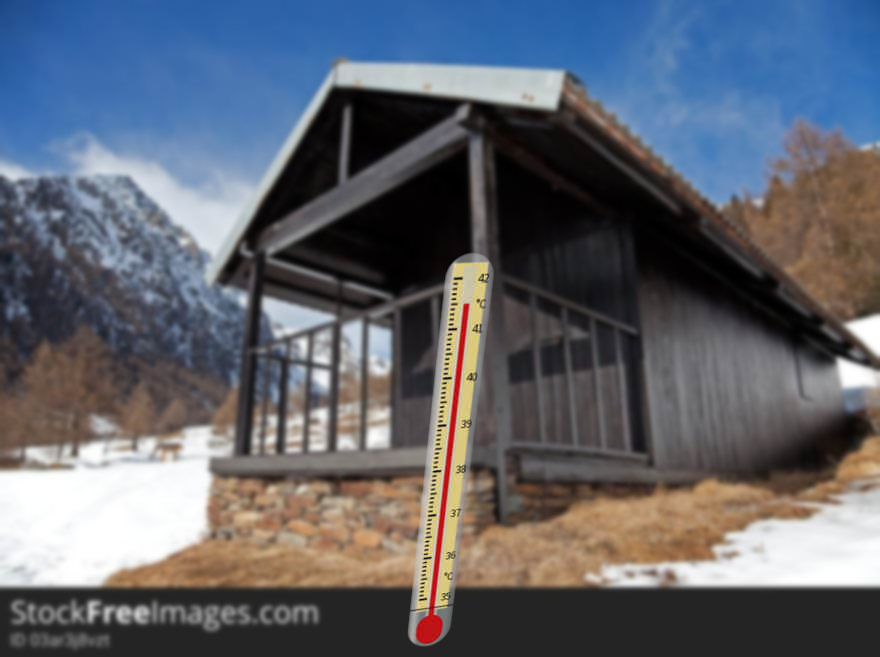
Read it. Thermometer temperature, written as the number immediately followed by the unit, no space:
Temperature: 41.5°C
